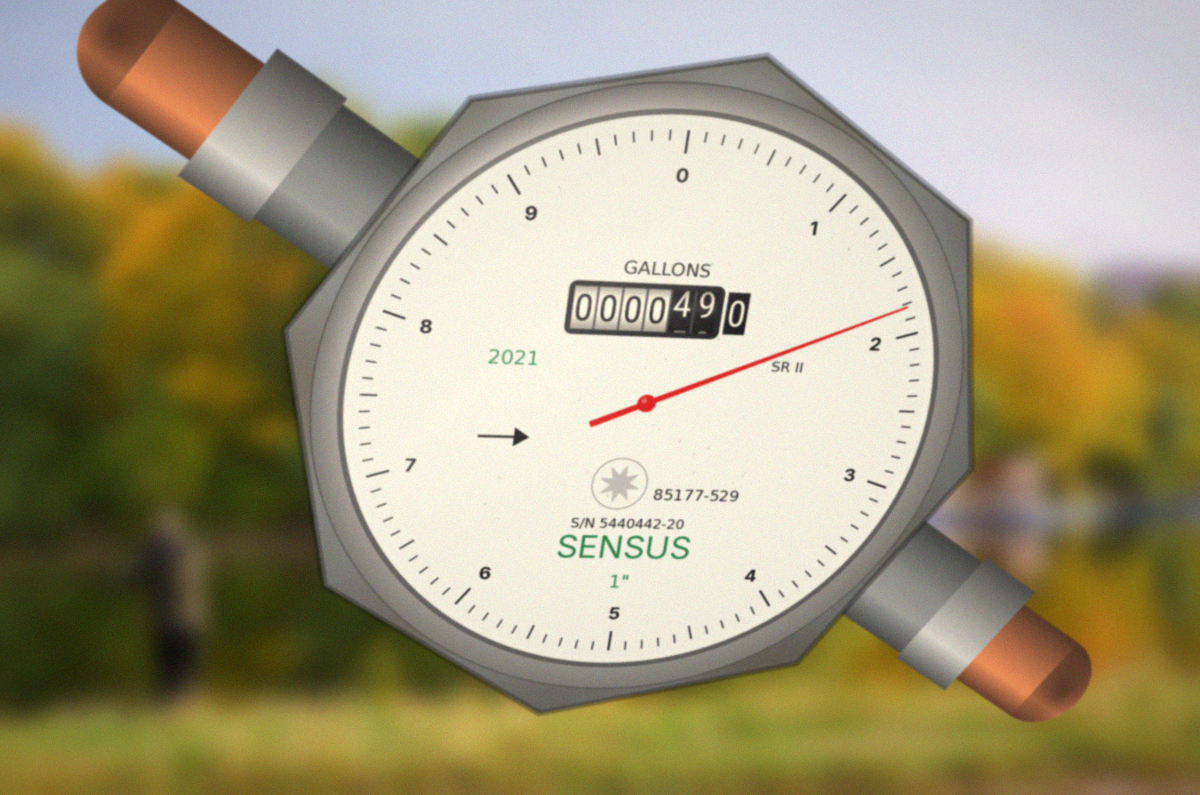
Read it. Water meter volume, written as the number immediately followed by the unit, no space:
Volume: 491.8gal
